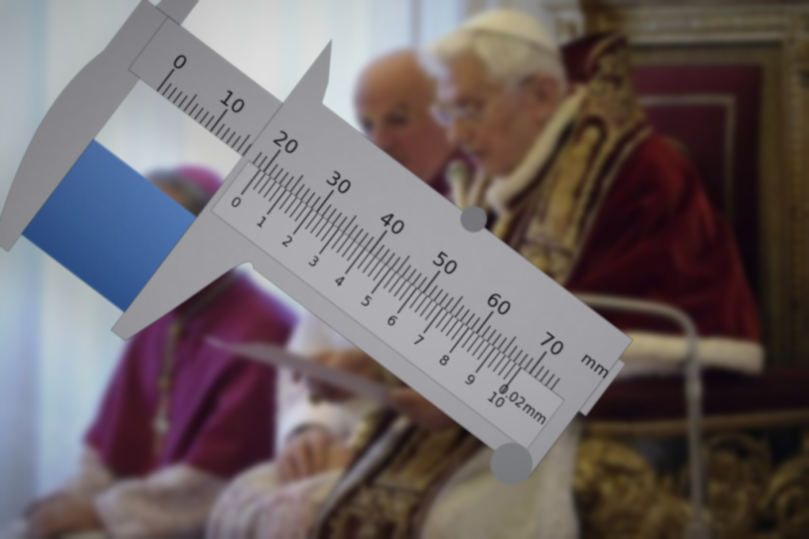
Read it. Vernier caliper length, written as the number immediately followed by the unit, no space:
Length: 19.4mm
